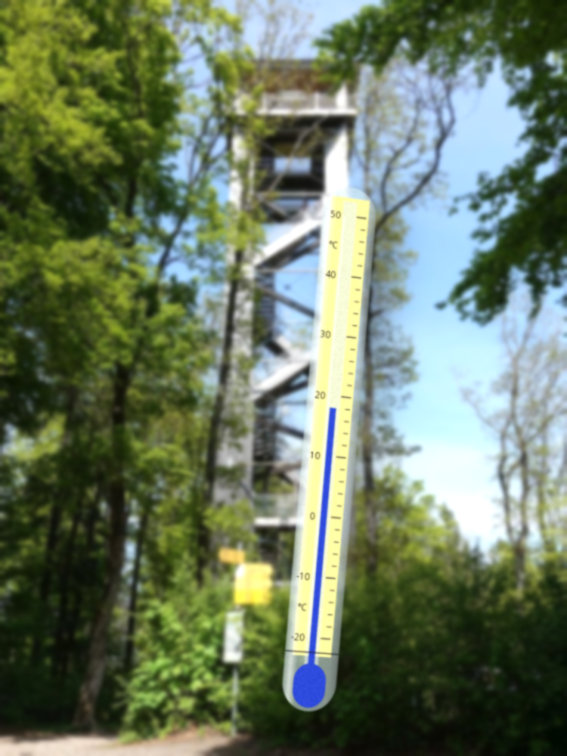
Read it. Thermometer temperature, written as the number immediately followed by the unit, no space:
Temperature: 18°C
